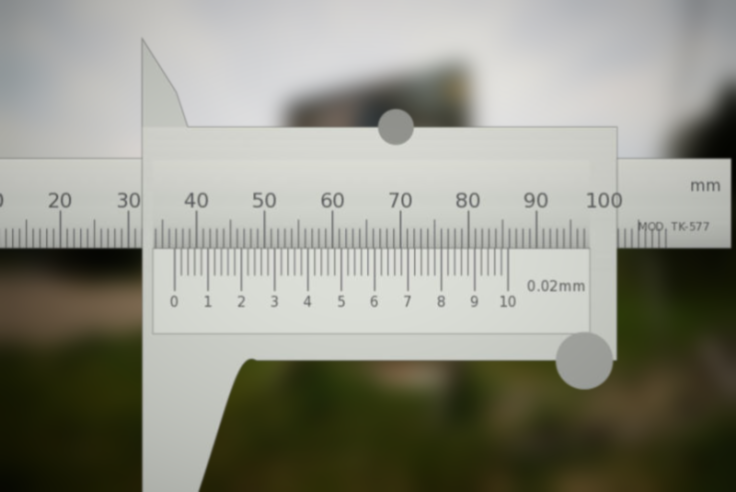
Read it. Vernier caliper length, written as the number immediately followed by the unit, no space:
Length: 36.8mm
